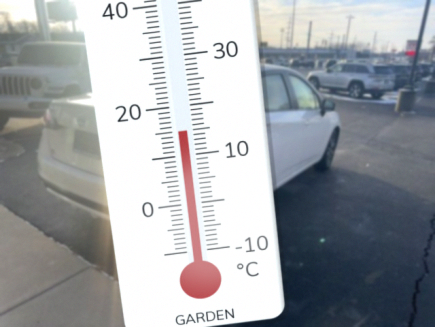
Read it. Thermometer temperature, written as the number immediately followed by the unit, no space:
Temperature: 15°C
